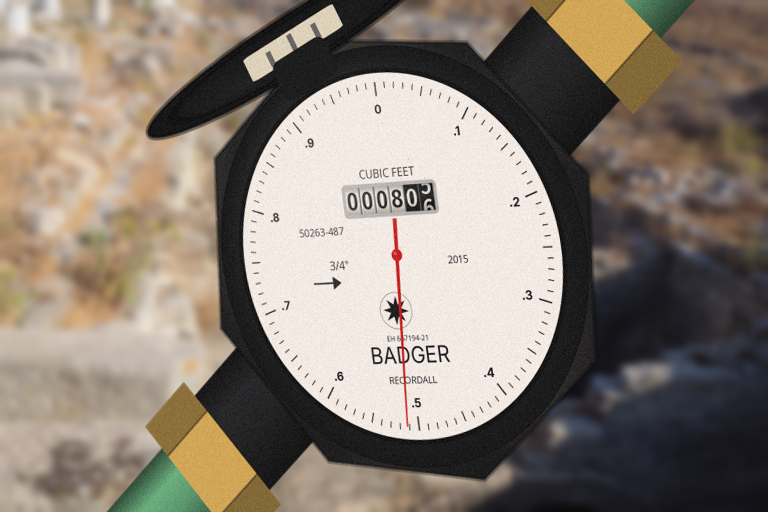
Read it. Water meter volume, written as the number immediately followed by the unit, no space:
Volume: 805.51ft³
